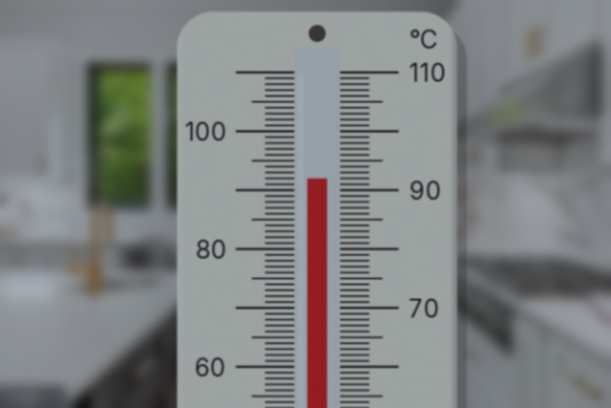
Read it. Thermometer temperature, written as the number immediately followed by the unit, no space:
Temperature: 92°C
